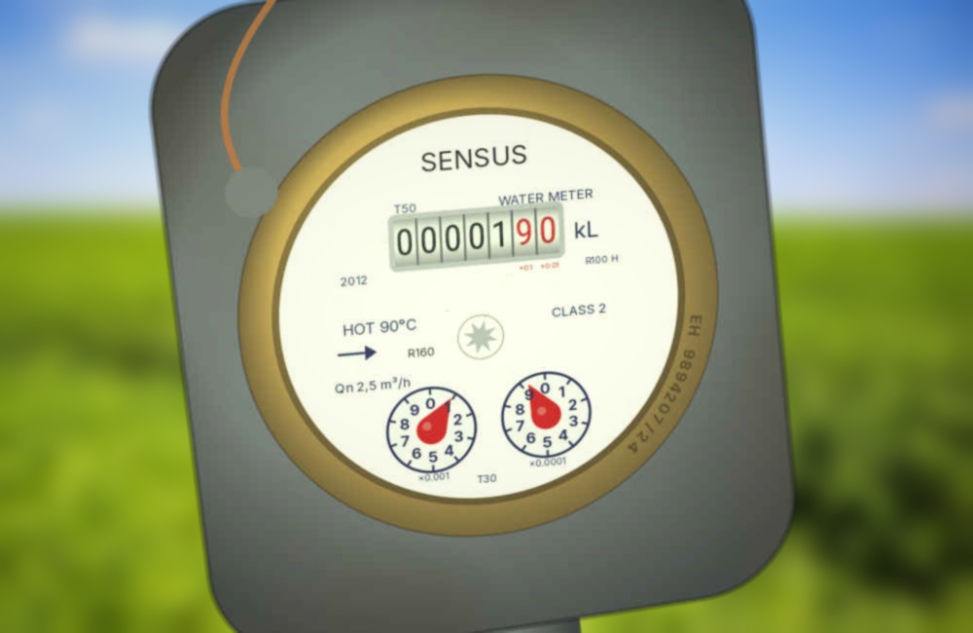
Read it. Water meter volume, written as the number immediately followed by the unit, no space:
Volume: 1.9009kL
